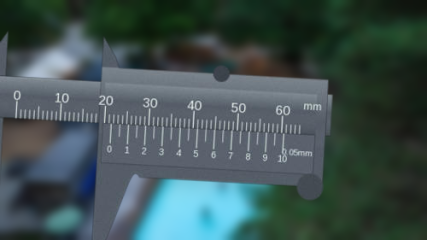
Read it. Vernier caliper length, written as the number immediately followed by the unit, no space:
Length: 21.5mm
